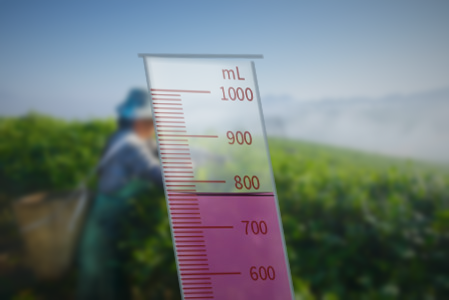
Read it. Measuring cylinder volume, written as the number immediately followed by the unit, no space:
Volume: 770mL
